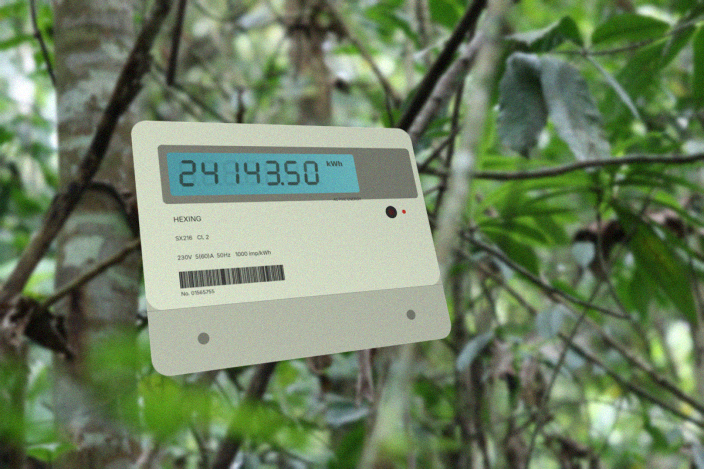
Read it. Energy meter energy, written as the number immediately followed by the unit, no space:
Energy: 24143.50kWh
